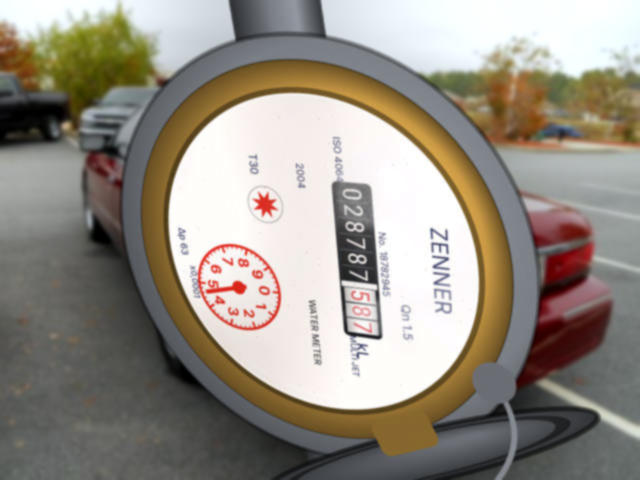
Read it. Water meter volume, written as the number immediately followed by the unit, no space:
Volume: 28787.5874kL
